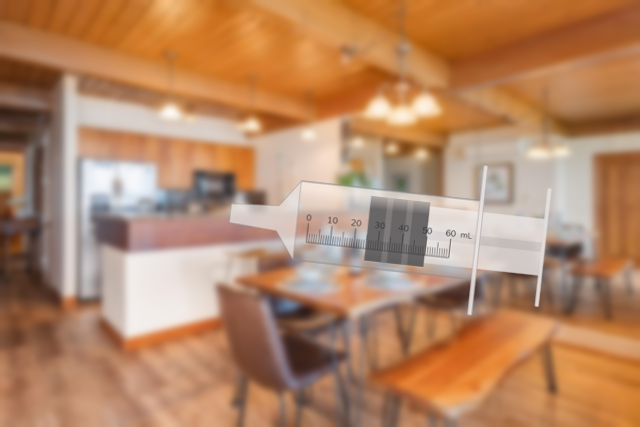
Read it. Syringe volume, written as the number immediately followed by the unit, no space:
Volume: 25mL
